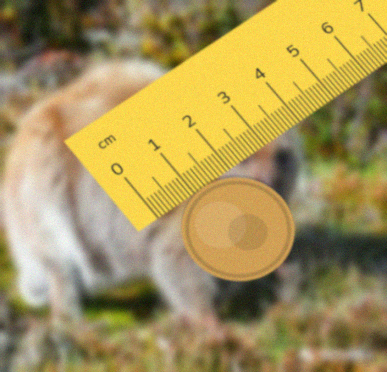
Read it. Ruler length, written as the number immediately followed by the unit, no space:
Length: 2.5cm
